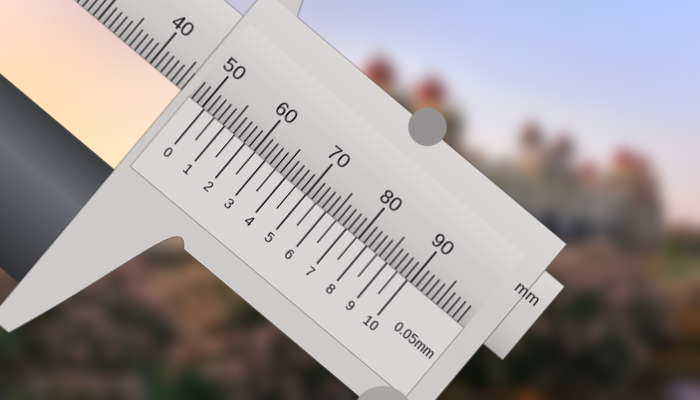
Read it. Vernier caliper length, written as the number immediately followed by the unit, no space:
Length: 50.4mm
